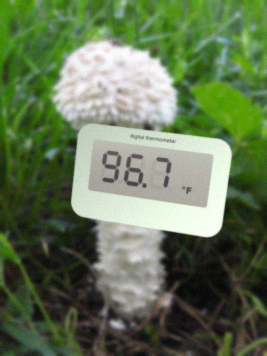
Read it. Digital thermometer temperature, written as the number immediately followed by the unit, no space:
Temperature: 96.7°F
